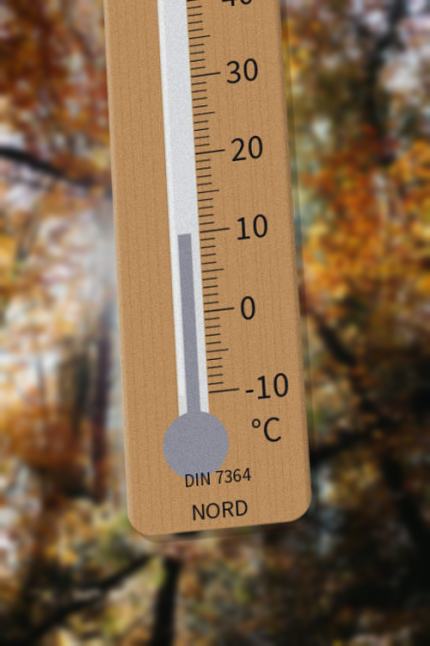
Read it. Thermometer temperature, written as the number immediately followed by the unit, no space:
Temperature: 10°C
